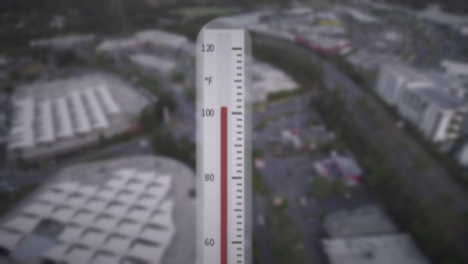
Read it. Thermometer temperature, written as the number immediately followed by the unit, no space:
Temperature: 102°F
